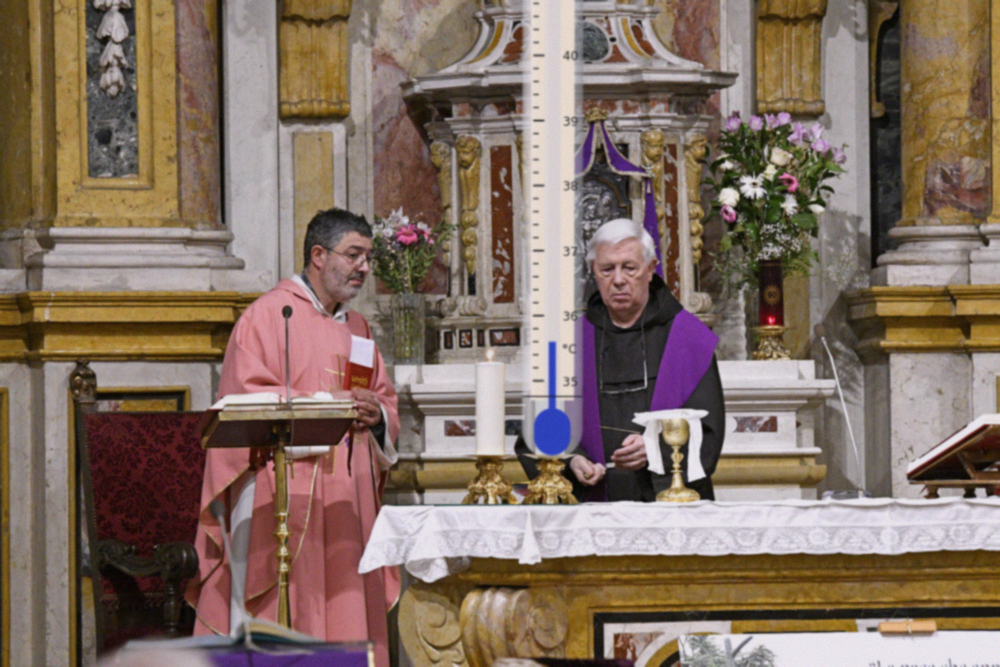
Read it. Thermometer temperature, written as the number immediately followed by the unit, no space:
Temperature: 35.6°C
